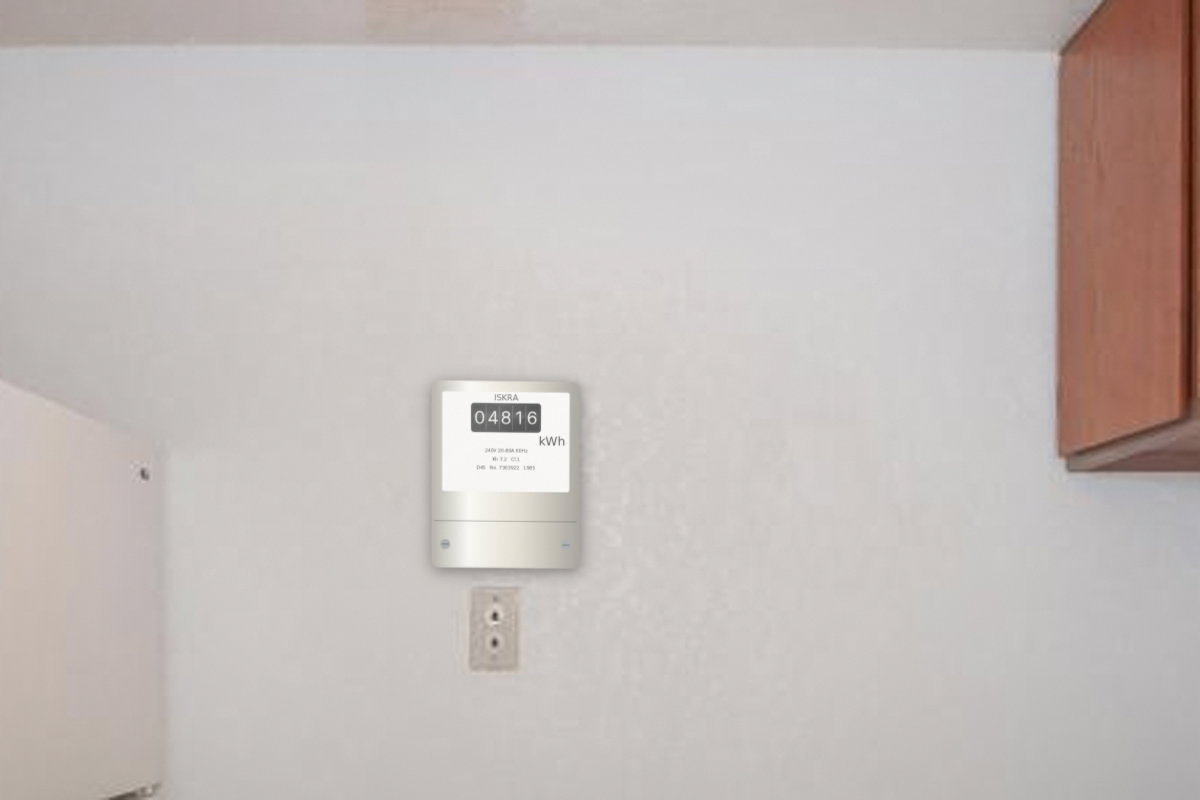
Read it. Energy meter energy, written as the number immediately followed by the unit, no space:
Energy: 4816kWh
